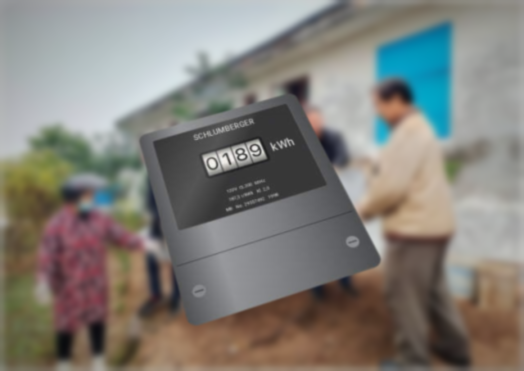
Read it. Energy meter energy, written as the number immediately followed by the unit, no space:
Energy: 189kWh
